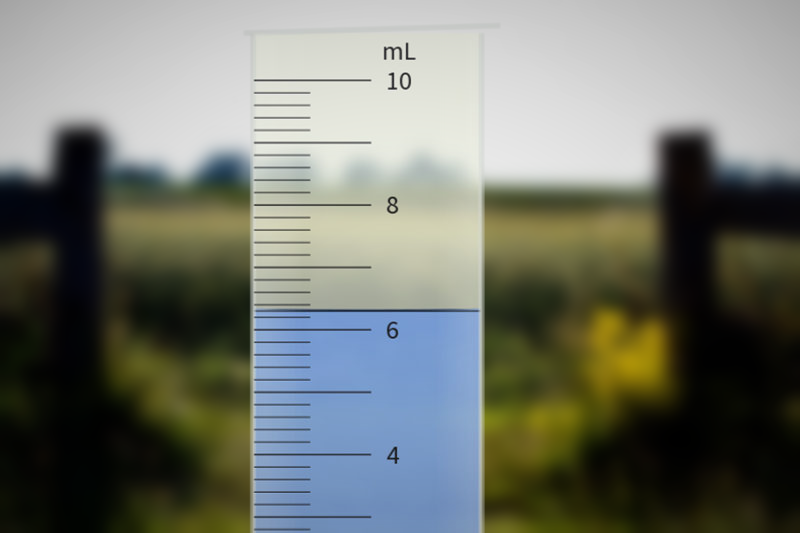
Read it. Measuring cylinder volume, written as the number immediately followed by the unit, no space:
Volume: 6.3mL
